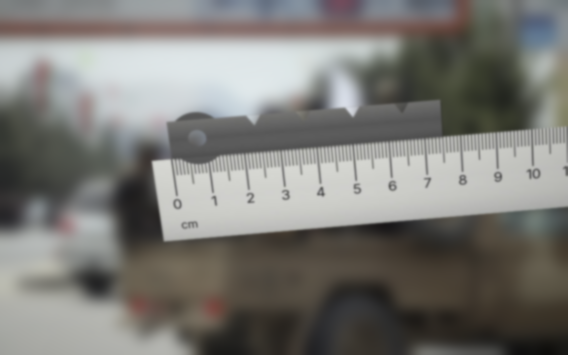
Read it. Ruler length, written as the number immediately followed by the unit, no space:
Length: 7.5cm
